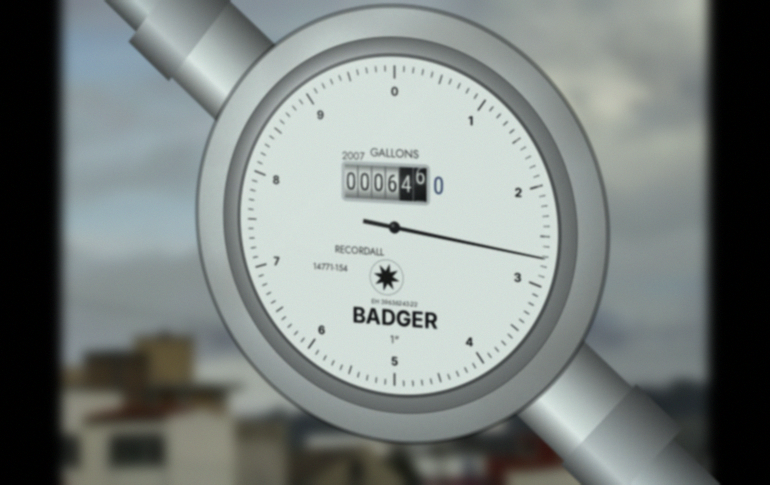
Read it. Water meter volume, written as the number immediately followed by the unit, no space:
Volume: 6462.7gal
